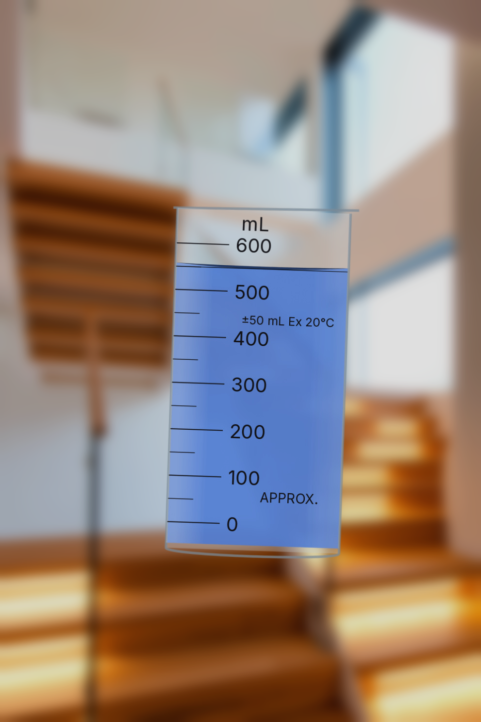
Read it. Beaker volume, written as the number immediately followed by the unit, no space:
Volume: 550mL
